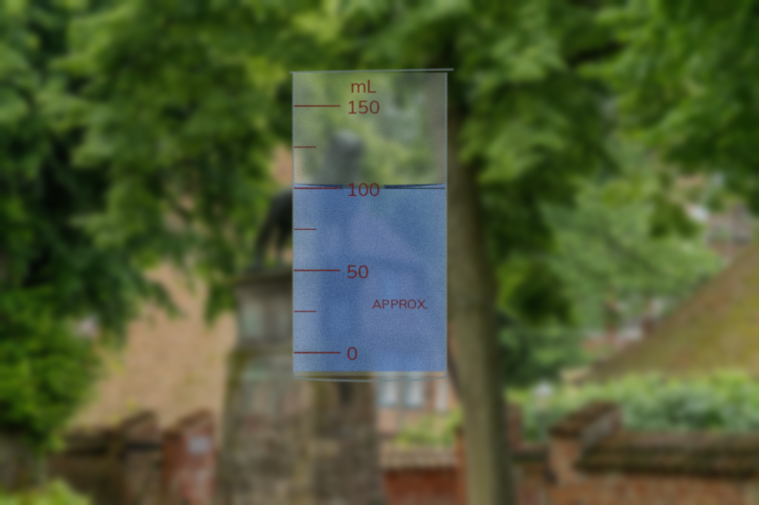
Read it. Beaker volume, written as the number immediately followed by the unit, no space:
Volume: 100mL
